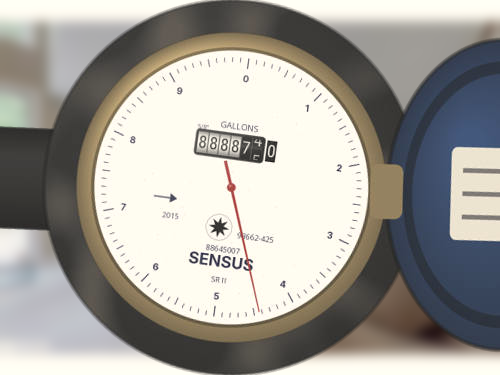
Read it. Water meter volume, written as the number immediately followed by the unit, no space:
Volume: 8888744.4gal
